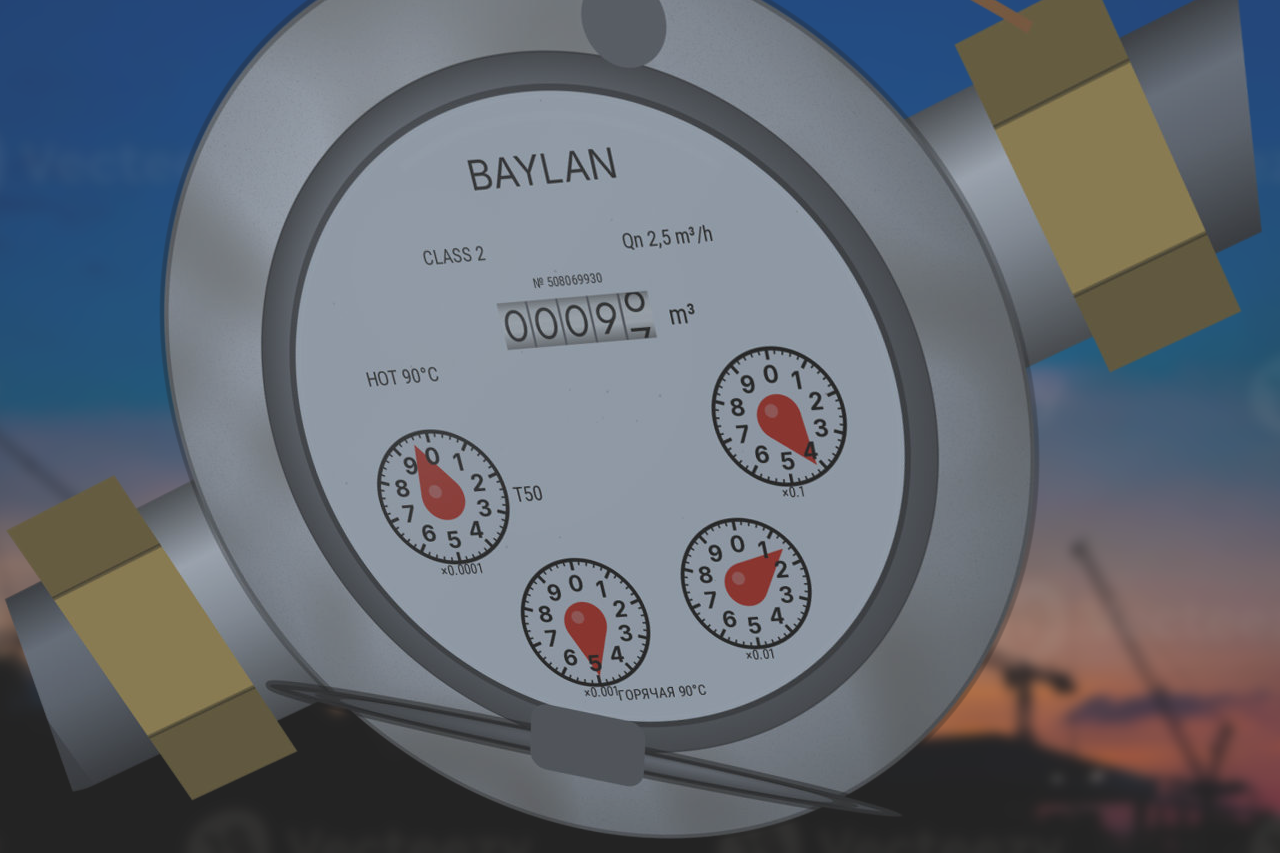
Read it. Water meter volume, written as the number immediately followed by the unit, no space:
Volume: 96.4149m³
